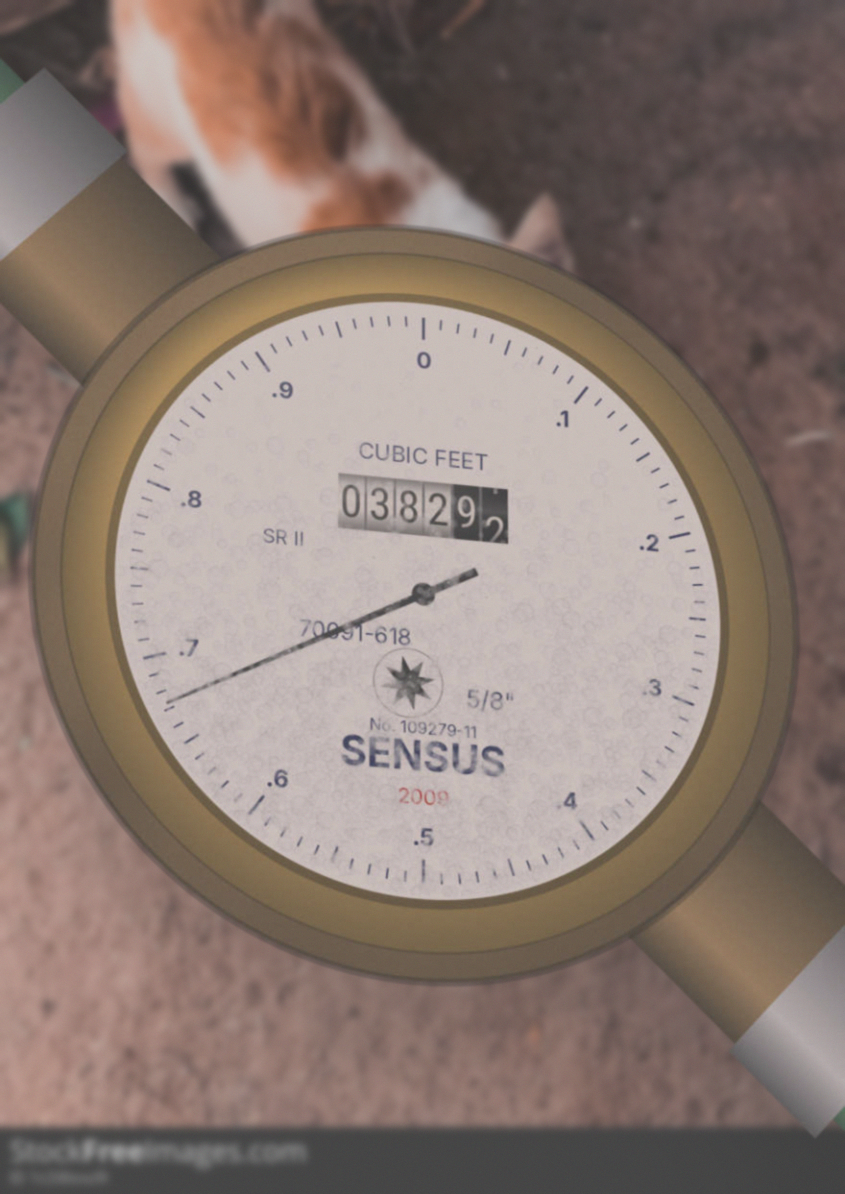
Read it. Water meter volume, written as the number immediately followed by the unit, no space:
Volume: 38291.67ft³
